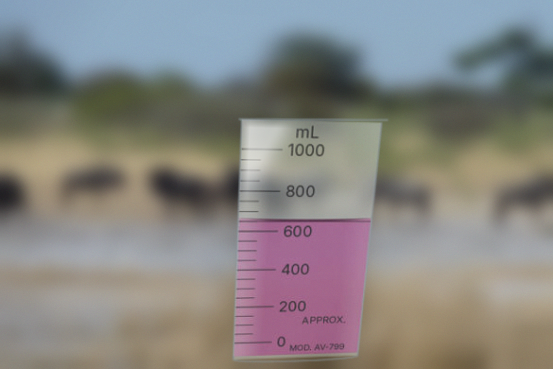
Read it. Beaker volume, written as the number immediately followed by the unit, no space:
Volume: 650mL
